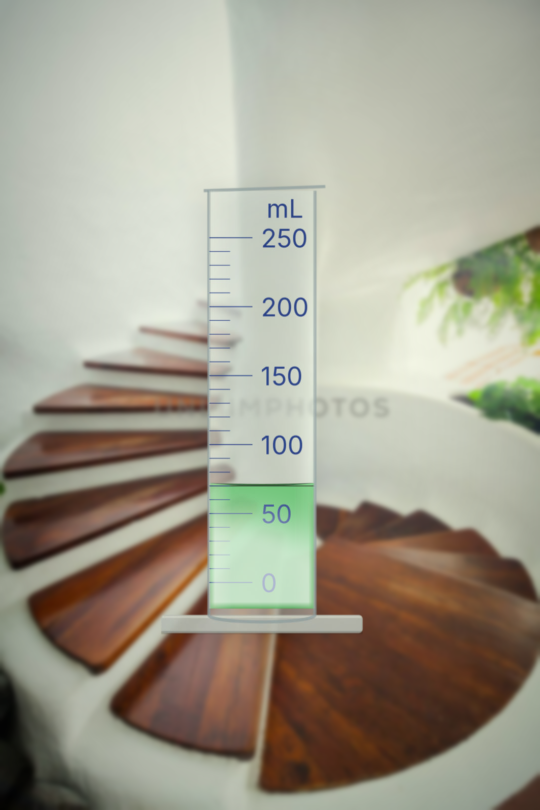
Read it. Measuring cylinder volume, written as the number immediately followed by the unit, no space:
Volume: 70mL
